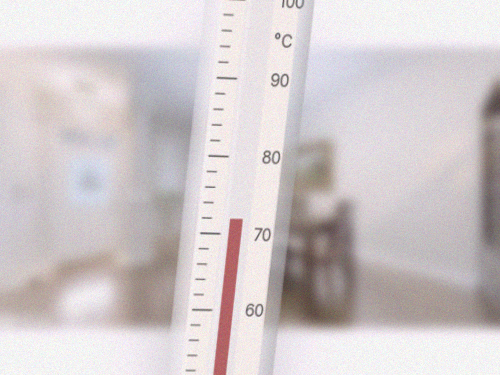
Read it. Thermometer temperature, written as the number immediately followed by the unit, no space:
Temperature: 72°C
